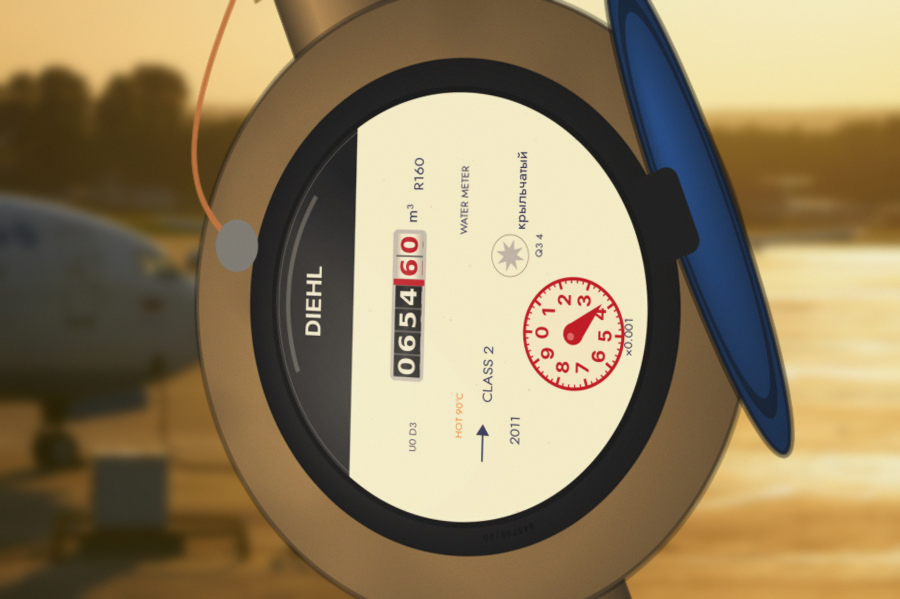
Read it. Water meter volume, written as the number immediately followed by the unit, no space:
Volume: 654.603m³
